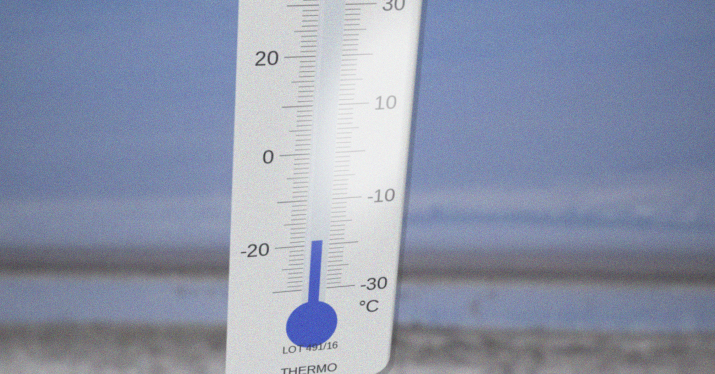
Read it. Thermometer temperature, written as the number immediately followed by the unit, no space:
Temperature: -19°C
